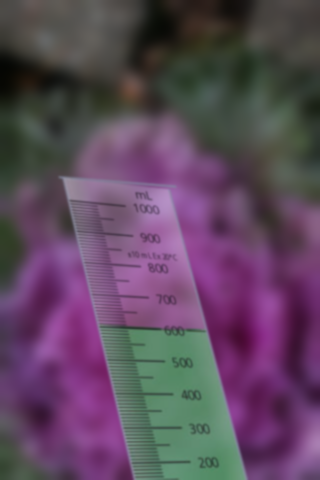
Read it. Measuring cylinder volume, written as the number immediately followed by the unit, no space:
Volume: 600mL
